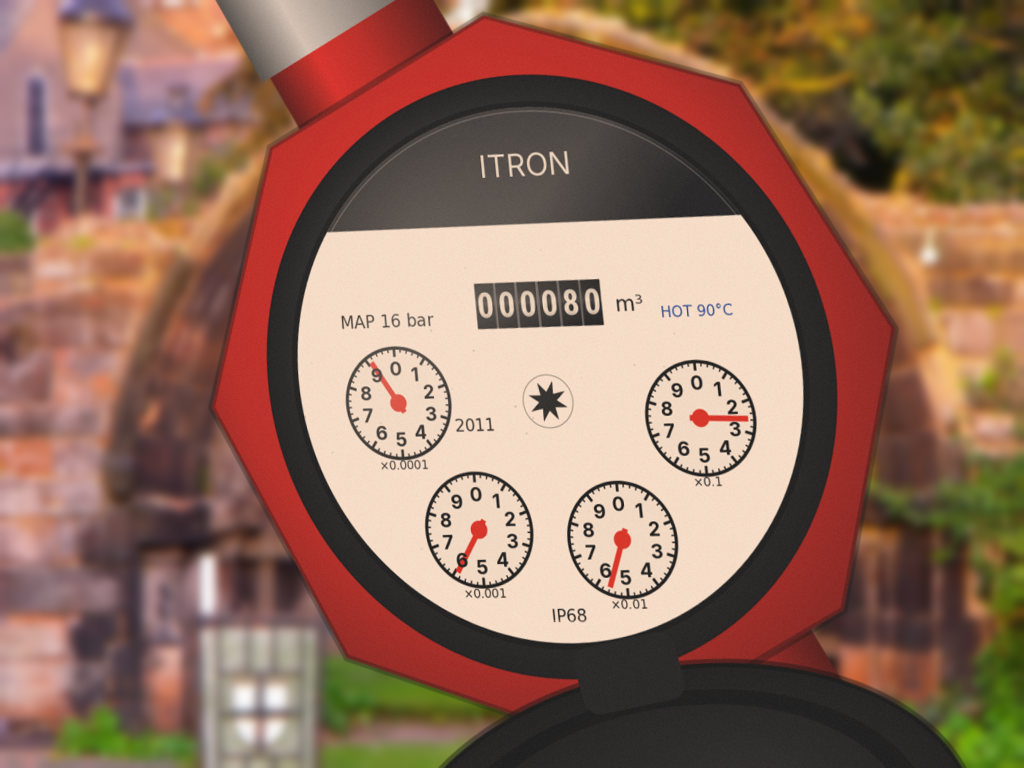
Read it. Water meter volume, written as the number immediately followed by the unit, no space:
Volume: 80.2559m³
